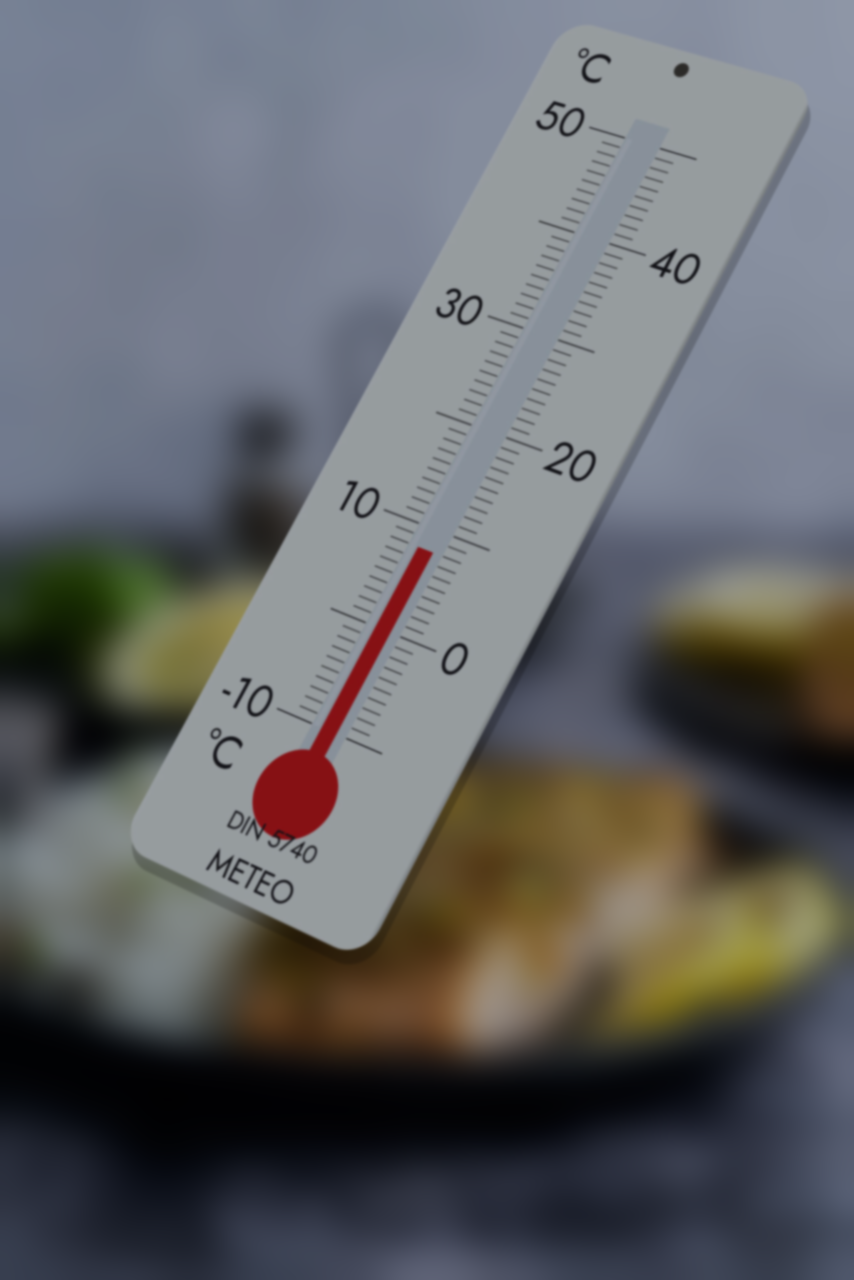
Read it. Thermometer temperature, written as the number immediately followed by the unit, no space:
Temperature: 8°C
